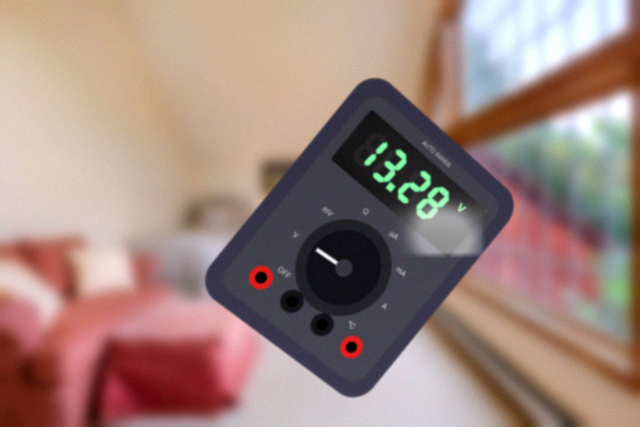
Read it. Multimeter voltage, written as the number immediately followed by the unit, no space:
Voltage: 13.28V
